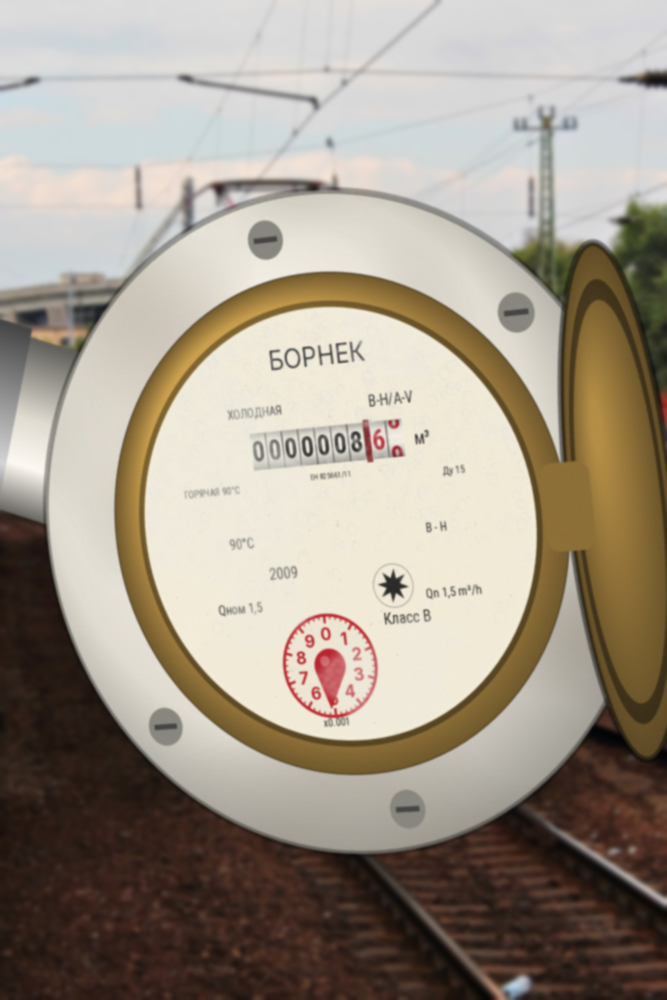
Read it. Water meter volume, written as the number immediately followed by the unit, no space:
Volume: 8.685m³
